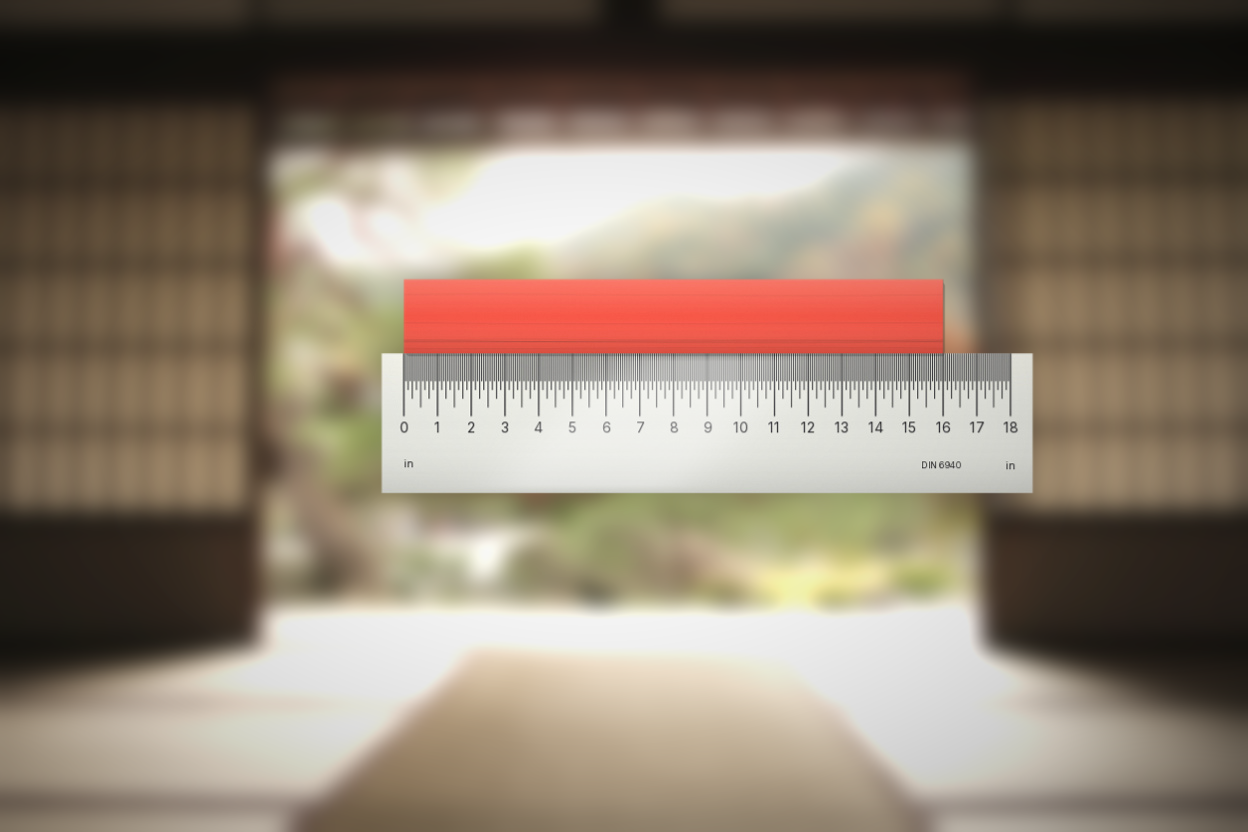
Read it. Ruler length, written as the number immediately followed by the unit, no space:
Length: 16in
